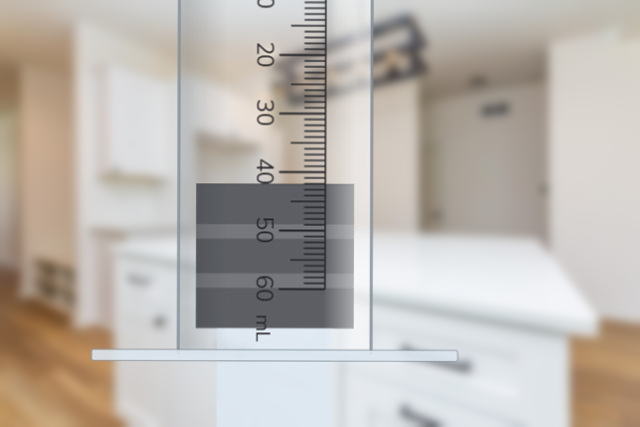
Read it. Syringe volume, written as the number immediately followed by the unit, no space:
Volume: 42mL
